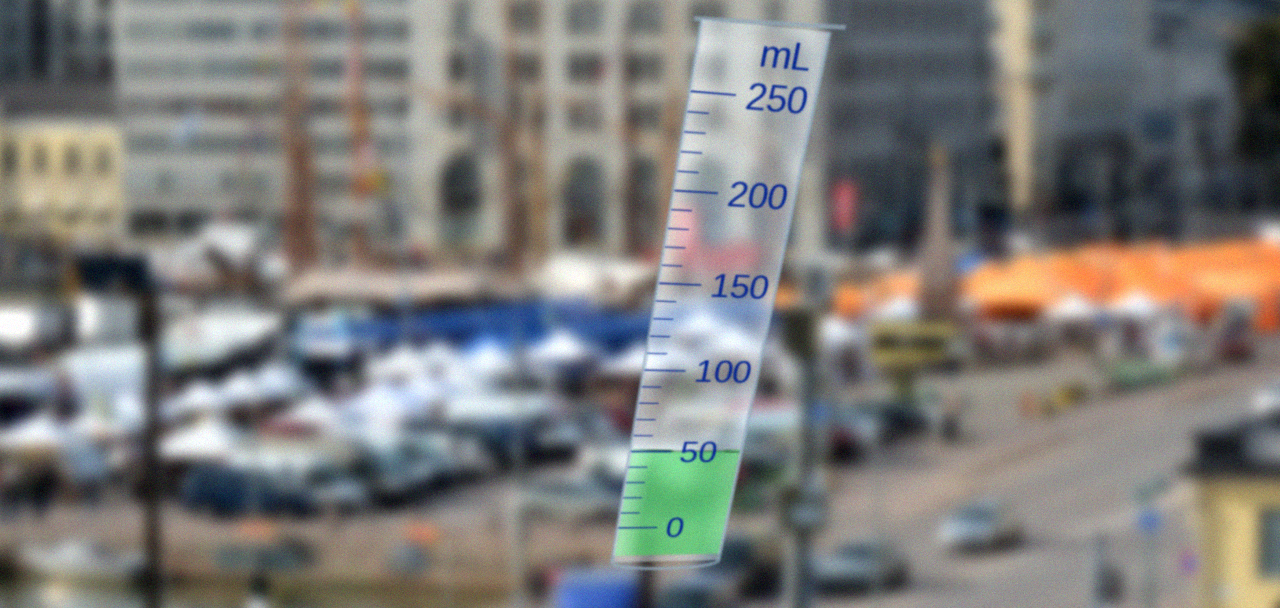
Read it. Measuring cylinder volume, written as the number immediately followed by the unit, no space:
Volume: 50mL
